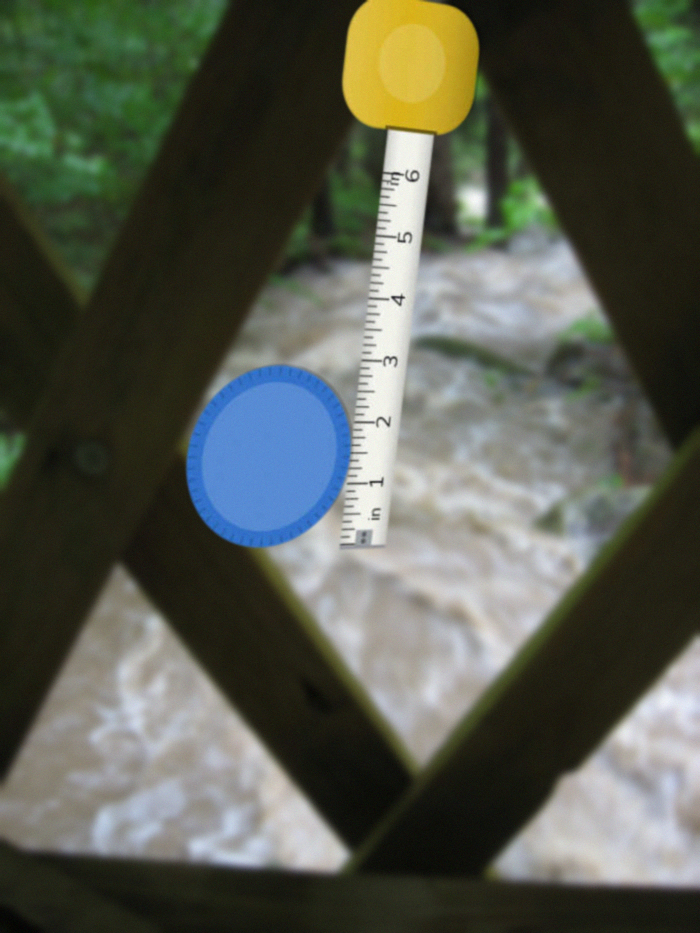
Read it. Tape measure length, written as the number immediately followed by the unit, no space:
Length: 2.875in
